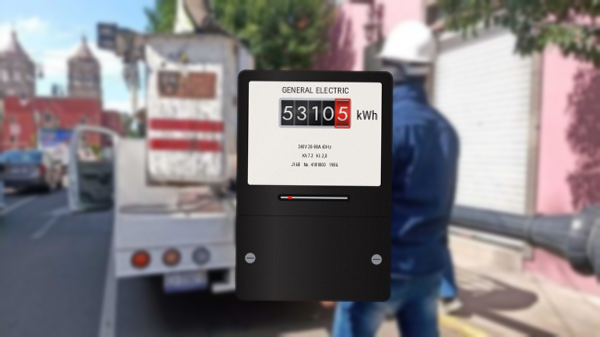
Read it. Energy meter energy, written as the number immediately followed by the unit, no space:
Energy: 5310.5kWh
